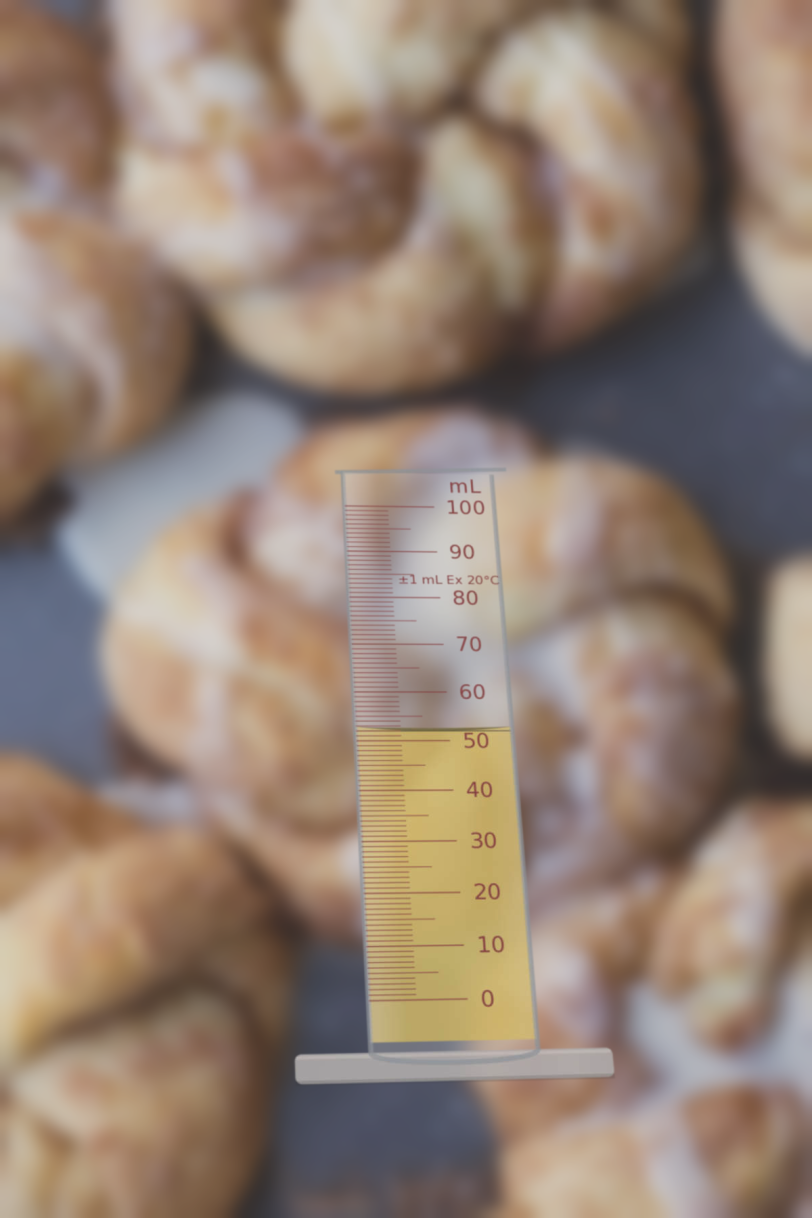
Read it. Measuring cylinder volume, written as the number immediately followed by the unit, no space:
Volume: 52mL
